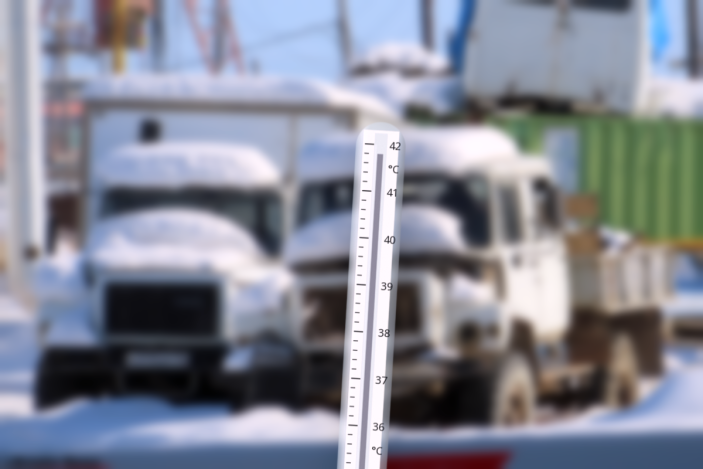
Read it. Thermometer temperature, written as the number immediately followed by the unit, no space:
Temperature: 41.8°C
